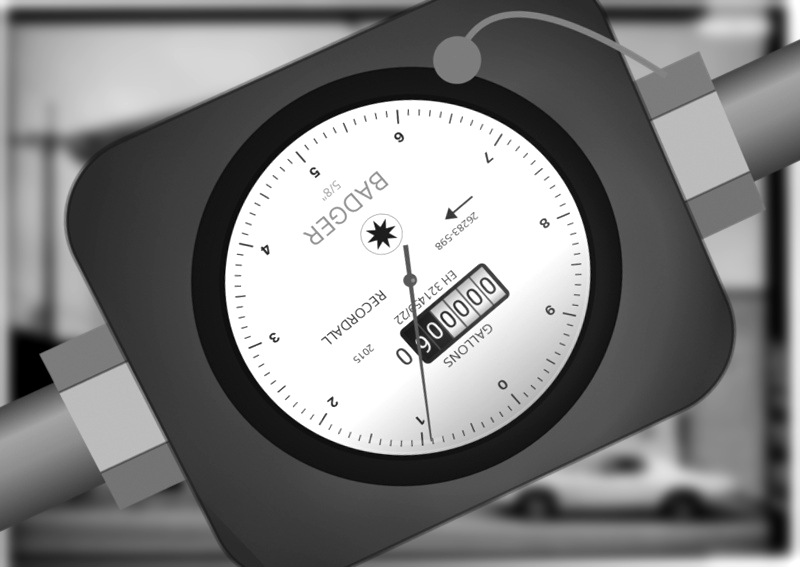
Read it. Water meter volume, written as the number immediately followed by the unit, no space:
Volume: 60.9gal
